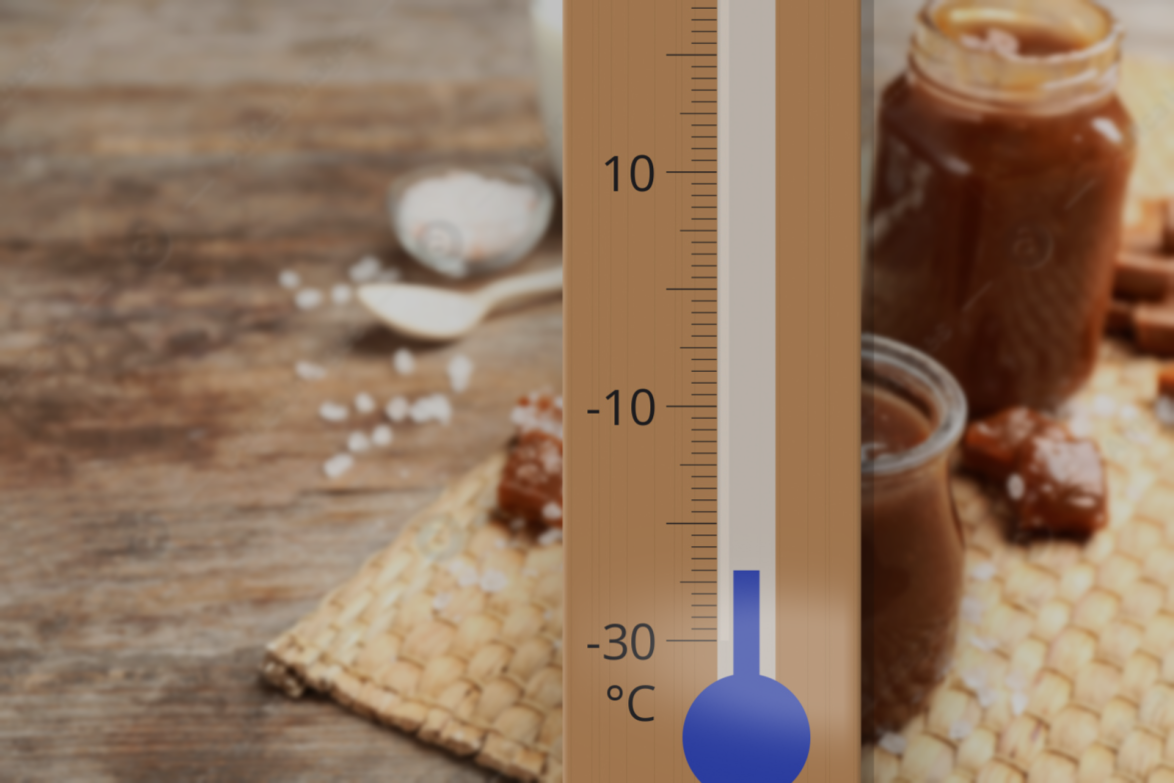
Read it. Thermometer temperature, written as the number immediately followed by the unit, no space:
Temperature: -24°C
